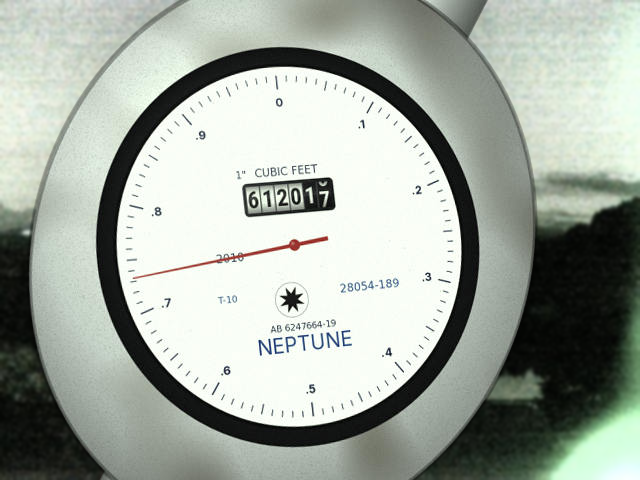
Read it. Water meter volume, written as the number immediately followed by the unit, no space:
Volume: 612016.73ft³
